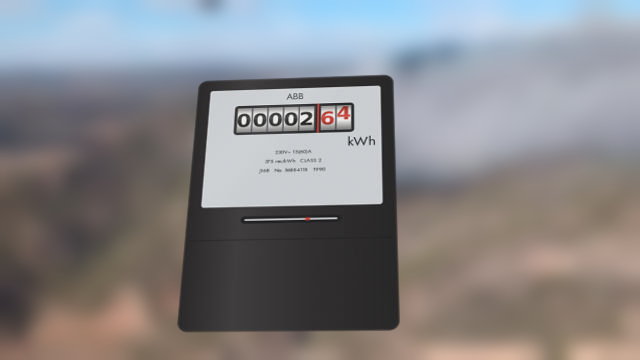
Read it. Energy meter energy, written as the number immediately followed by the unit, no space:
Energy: 2.64kWh
